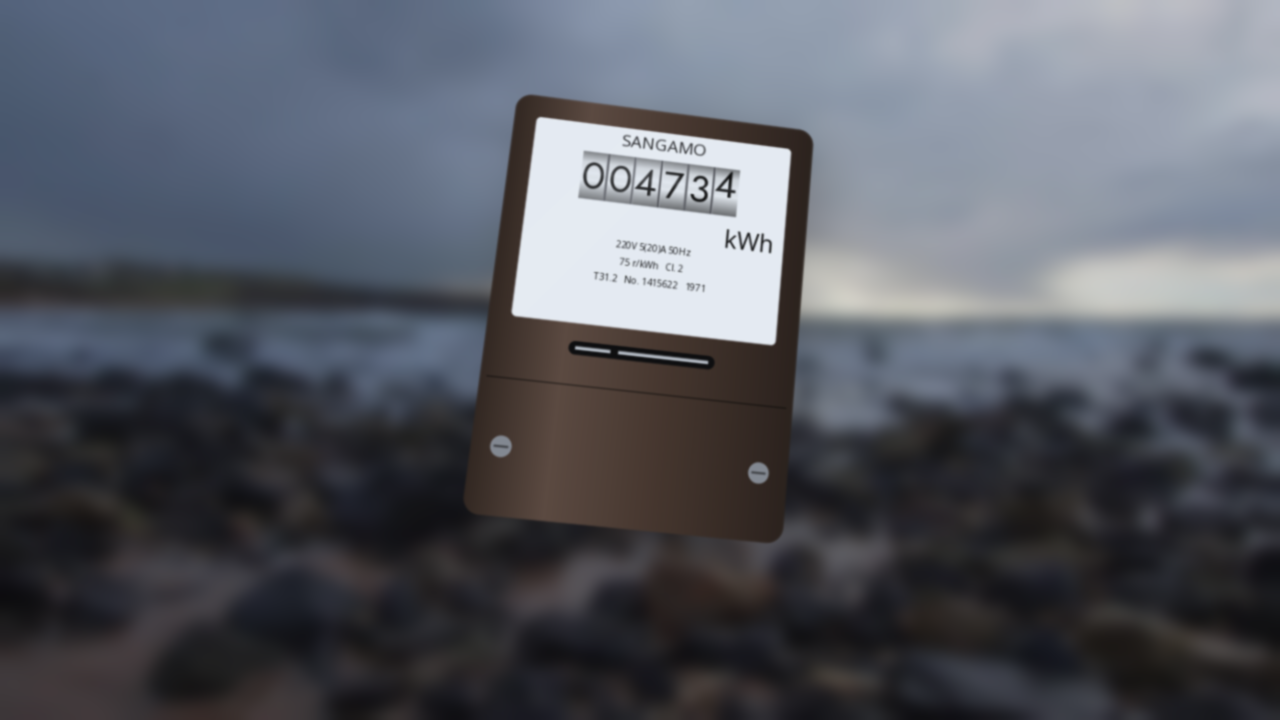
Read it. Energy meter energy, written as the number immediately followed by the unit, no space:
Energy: 4734kWh
